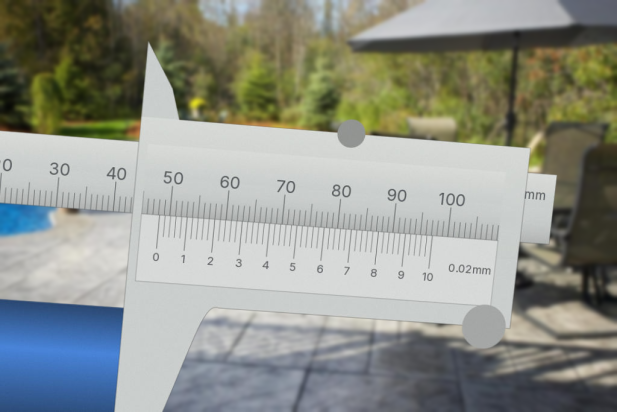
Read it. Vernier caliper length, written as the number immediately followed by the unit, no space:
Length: 48.2mm
